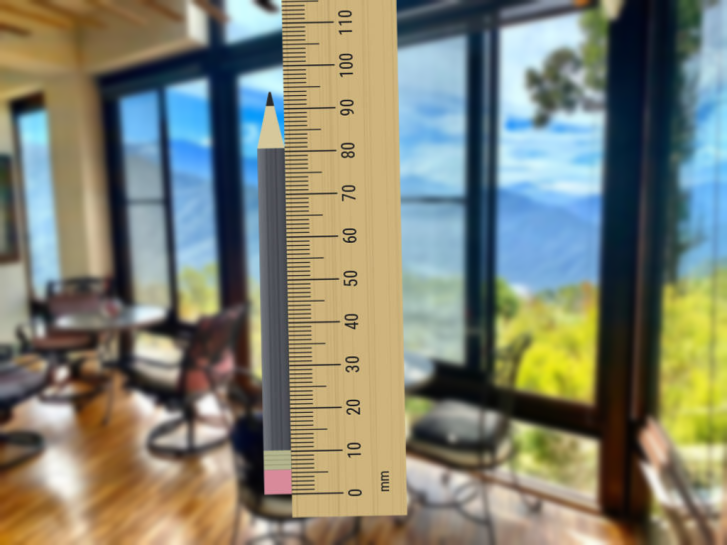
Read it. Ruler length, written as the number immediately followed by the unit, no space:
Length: 94mm
